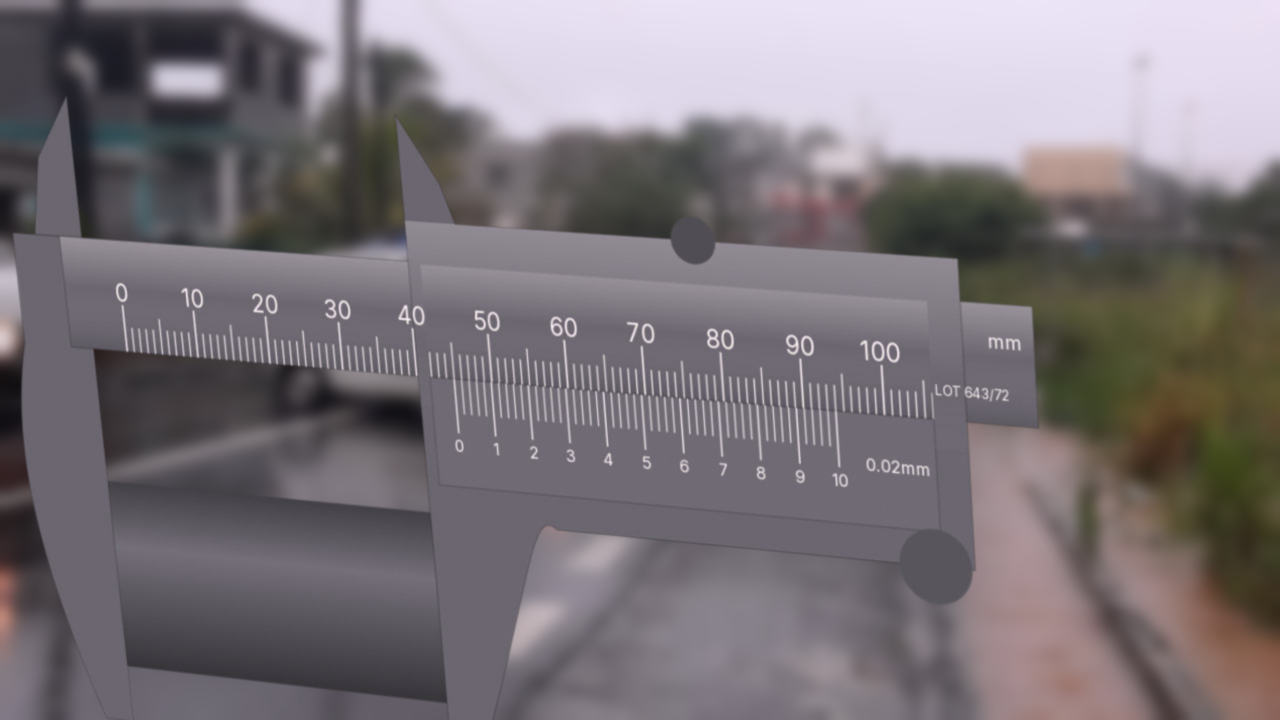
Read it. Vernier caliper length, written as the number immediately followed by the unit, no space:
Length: 45.0mm
